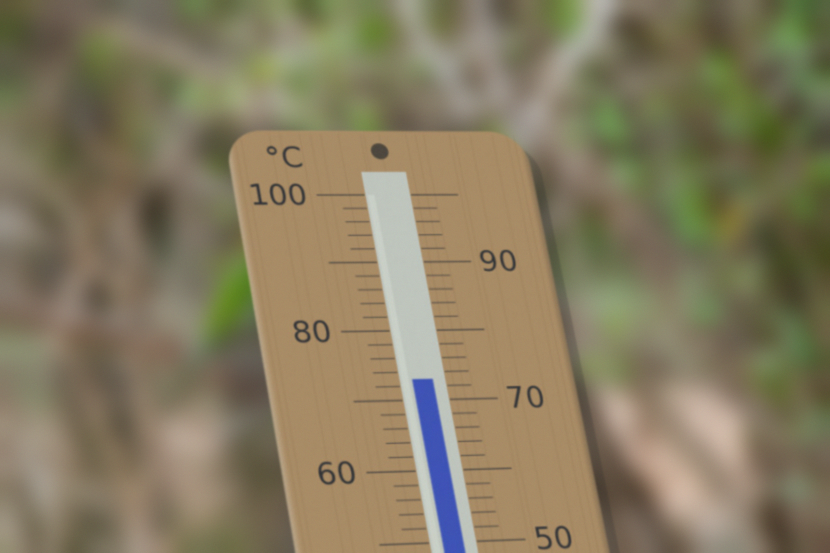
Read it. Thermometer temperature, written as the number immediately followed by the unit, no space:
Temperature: 73°C
